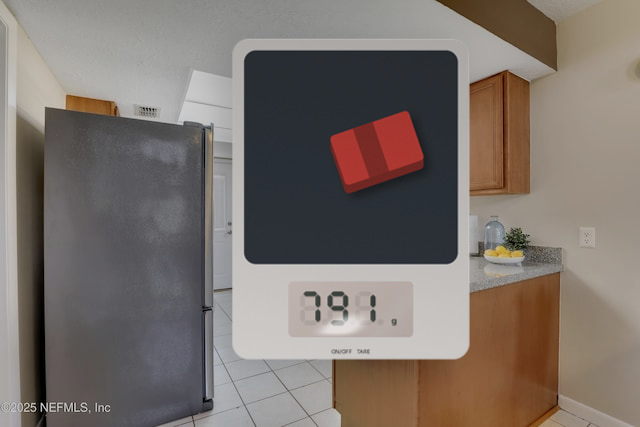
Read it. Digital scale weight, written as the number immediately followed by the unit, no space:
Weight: 791g
